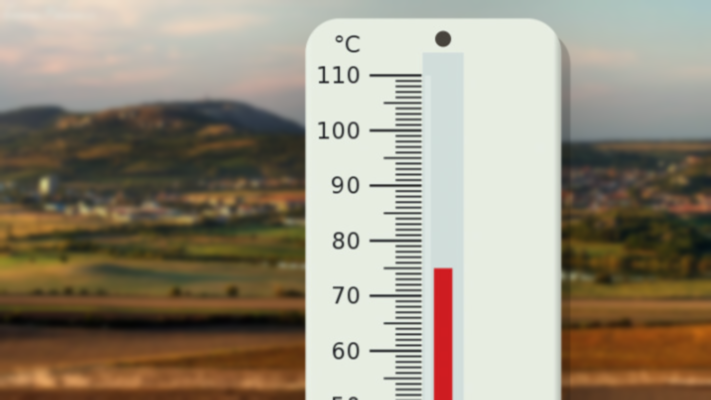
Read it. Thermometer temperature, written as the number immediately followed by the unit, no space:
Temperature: 75°C
